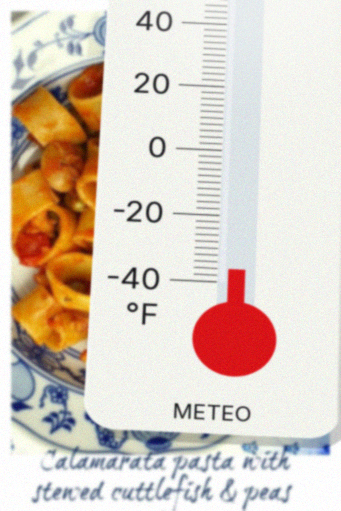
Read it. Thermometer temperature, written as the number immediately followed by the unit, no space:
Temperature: -36°F
